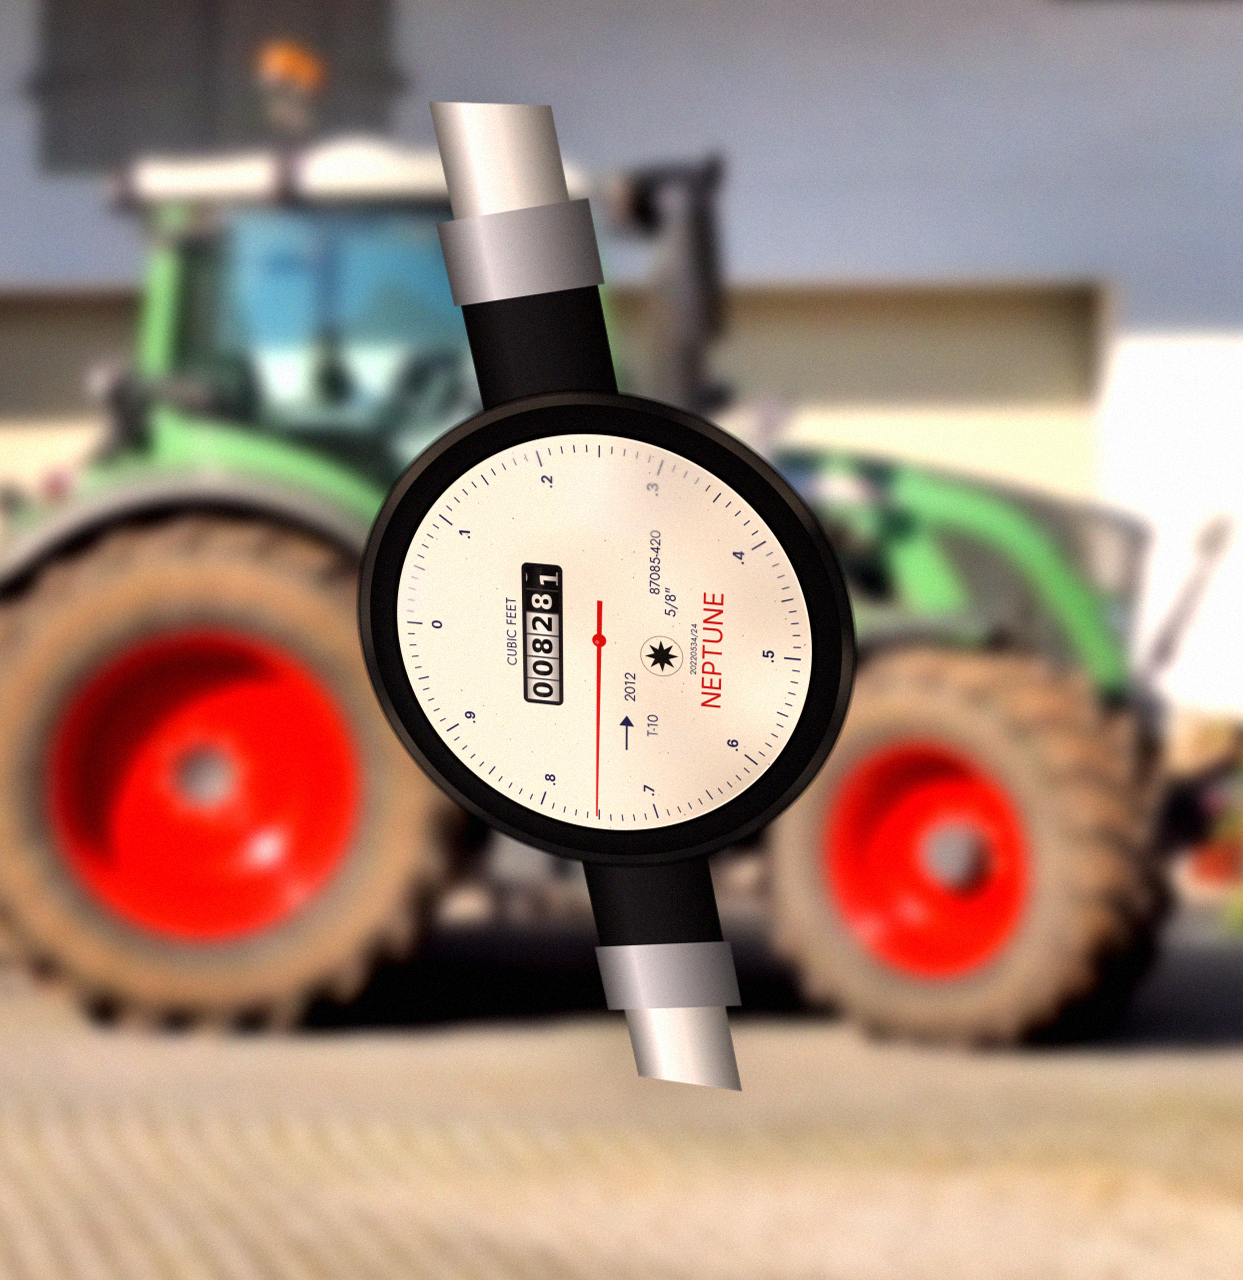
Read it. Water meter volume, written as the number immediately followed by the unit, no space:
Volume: 8280.75ft³
